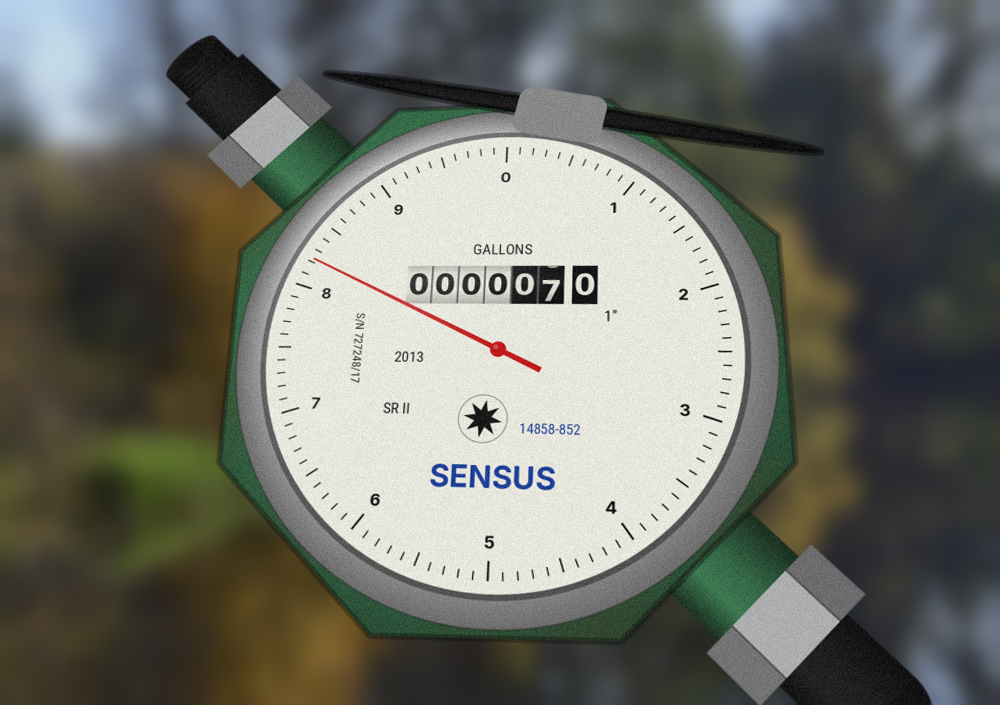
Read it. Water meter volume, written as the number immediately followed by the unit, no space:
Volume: 68.2gal
